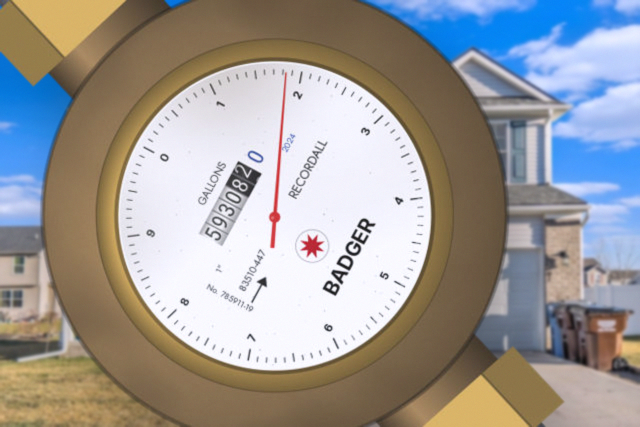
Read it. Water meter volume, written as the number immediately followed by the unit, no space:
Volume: 5930821.8gal
